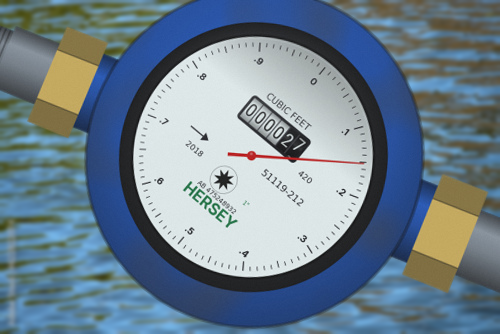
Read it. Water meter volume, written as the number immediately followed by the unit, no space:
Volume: 27.15ft³
